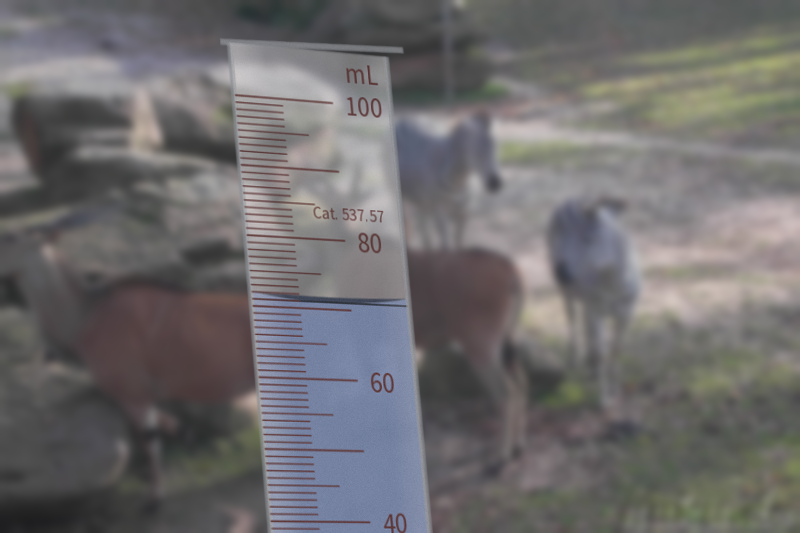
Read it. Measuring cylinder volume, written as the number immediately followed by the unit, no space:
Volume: 71mL
